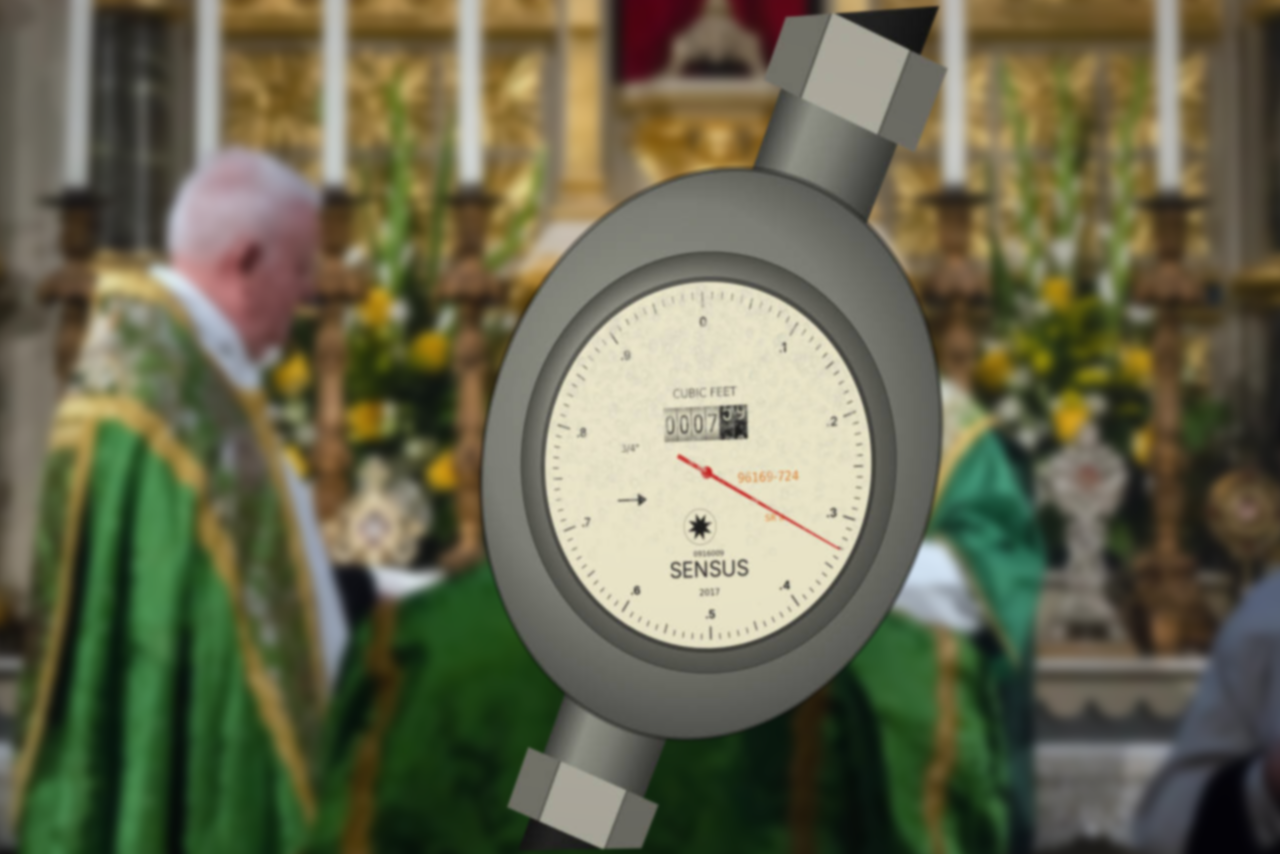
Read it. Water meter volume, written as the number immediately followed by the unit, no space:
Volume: 759.33ft³
